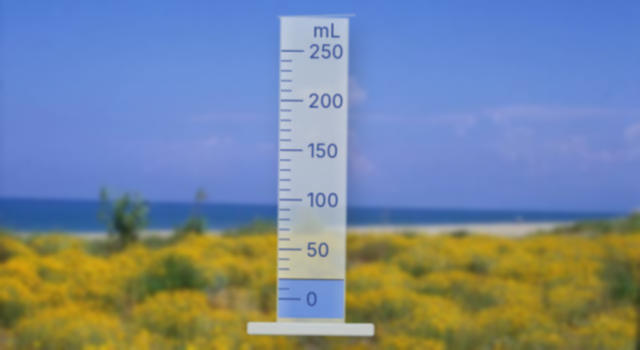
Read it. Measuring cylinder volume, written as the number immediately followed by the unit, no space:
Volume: 20mL
